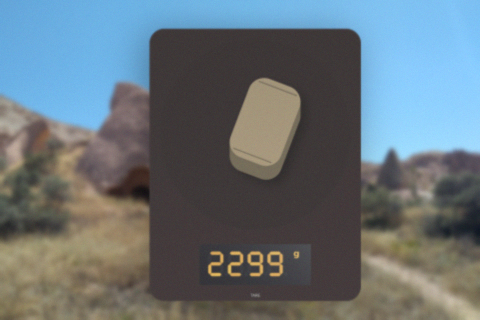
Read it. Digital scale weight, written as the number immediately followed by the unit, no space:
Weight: 2299g
